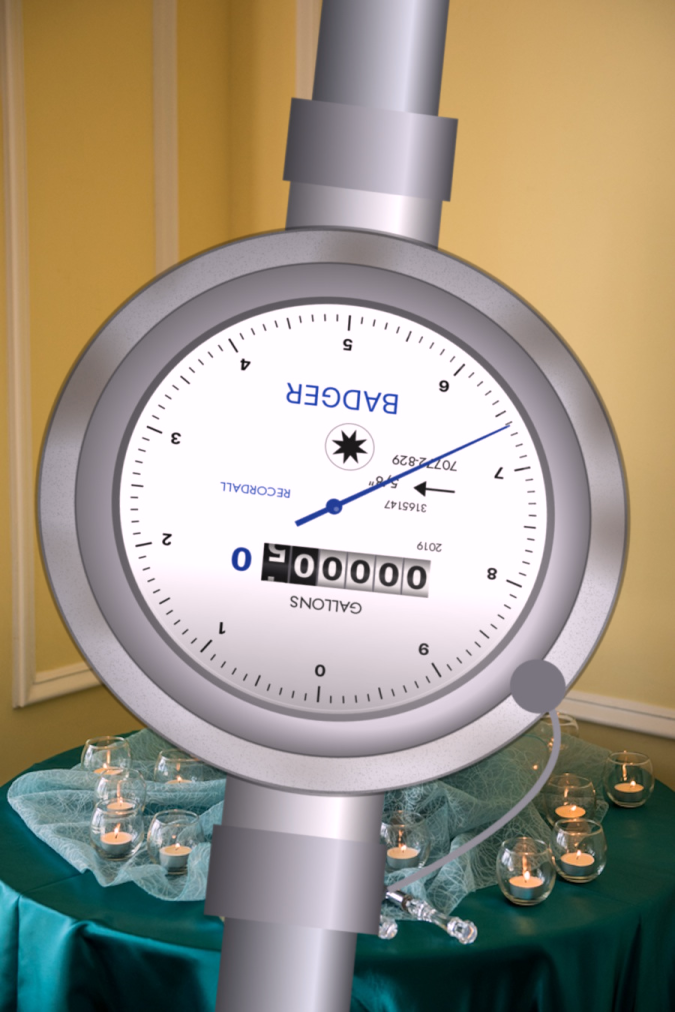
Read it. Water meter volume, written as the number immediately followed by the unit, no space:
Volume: 46.6gal
